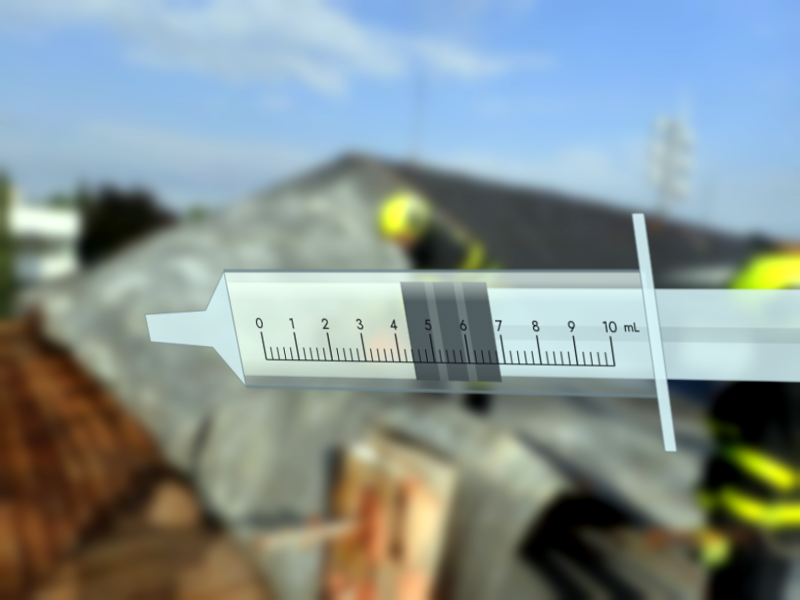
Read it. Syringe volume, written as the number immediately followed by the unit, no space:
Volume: 4.4mL
